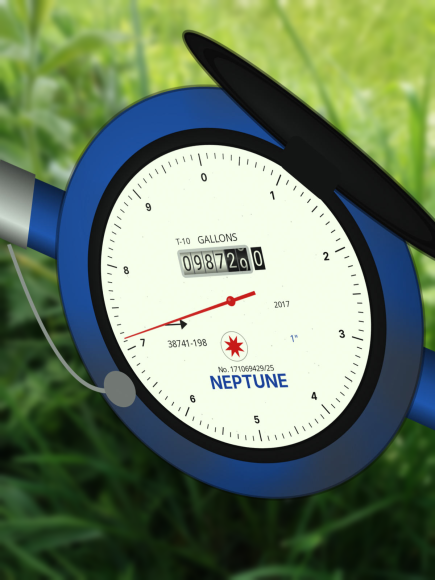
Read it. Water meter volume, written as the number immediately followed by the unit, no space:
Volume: 987287.1gal
